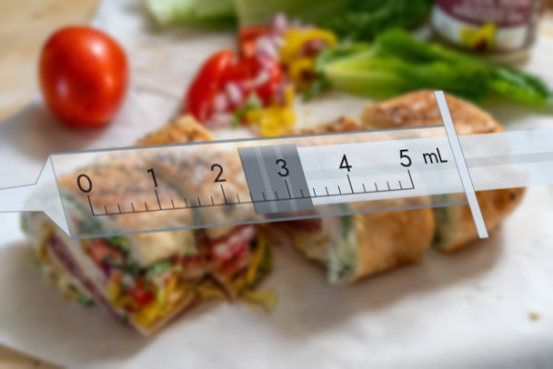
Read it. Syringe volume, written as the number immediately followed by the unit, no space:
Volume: 2.4mL
